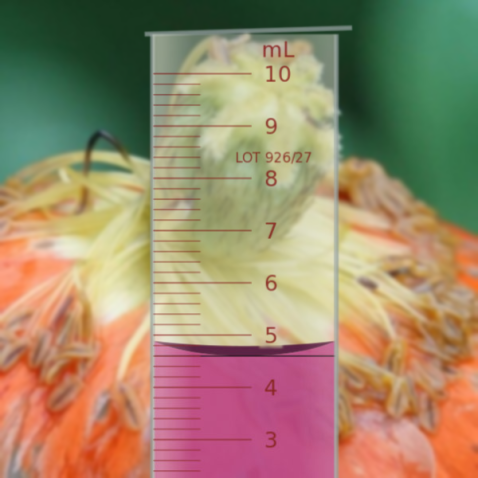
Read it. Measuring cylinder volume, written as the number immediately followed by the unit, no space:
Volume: 4.6mL
